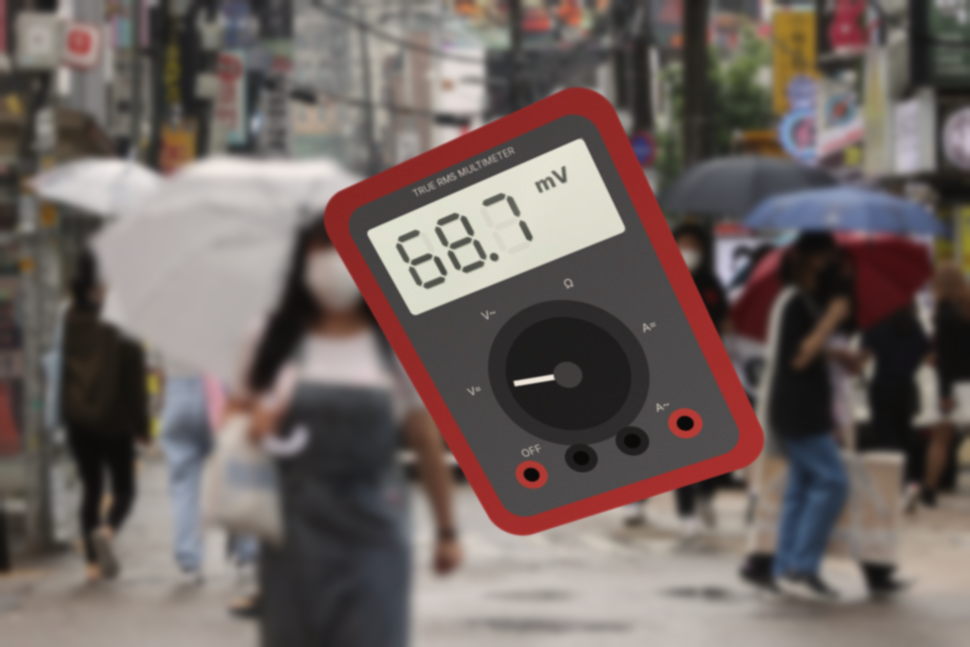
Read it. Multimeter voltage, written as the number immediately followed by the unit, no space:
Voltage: 68.7mV
